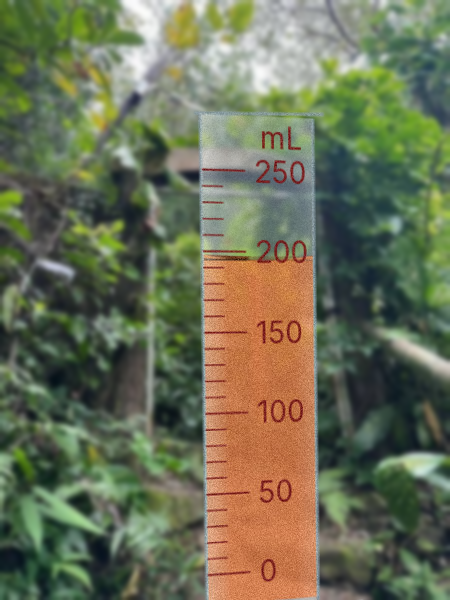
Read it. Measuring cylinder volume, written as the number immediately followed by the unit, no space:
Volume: 195mL
